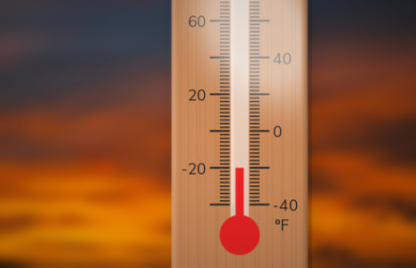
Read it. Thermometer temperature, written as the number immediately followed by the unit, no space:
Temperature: -20°F
